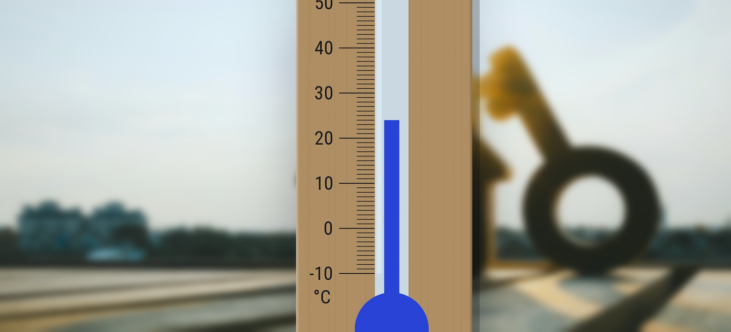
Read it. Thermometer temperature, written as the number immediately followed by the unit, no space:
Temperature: 24°C
